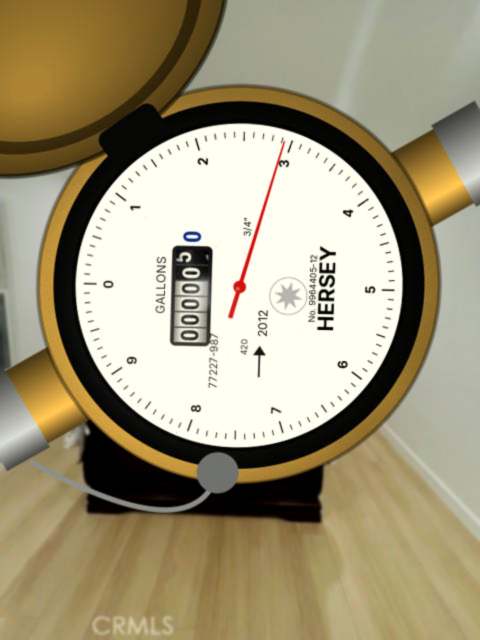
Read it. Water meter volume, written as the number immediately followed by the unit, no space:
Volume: 52.9gal
